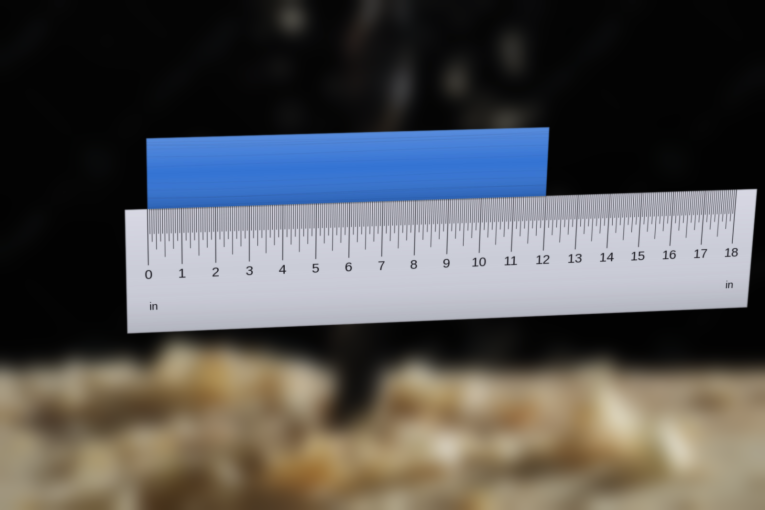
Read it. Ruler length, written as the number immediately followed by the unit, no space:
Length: 12in
